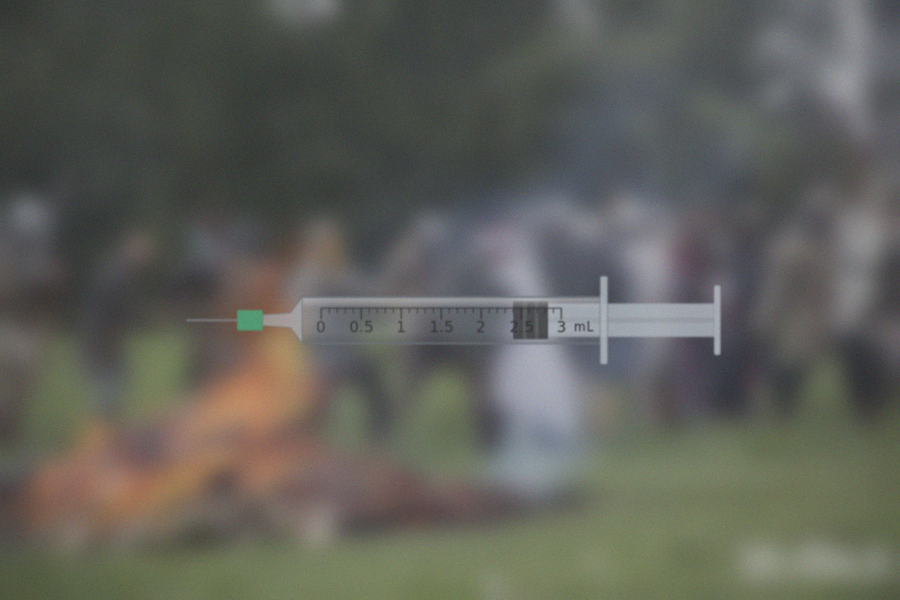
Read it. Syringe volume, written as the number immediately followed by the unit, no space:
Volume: 2.4mL
